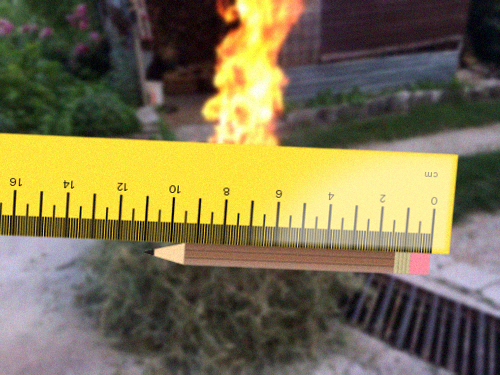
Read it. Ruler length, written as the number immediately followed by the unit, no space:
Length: 11cm
